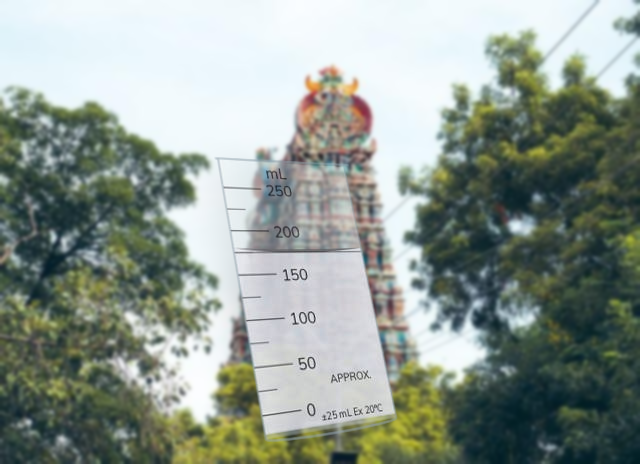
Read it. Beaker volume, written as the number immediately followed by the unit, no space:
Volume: 175mL
